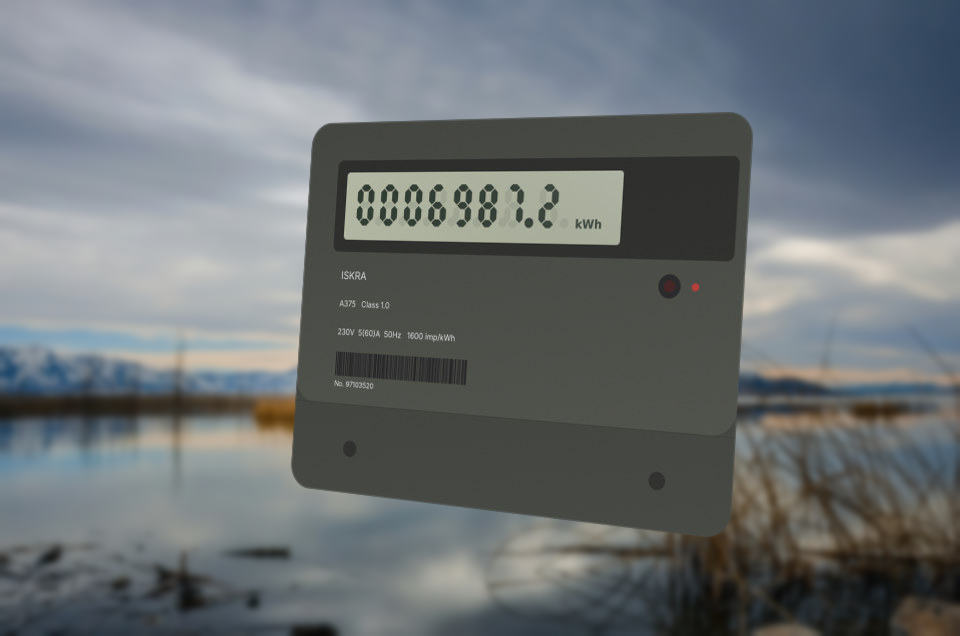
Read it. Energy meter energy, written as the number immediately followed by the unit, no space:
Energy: 6987.2kWh
